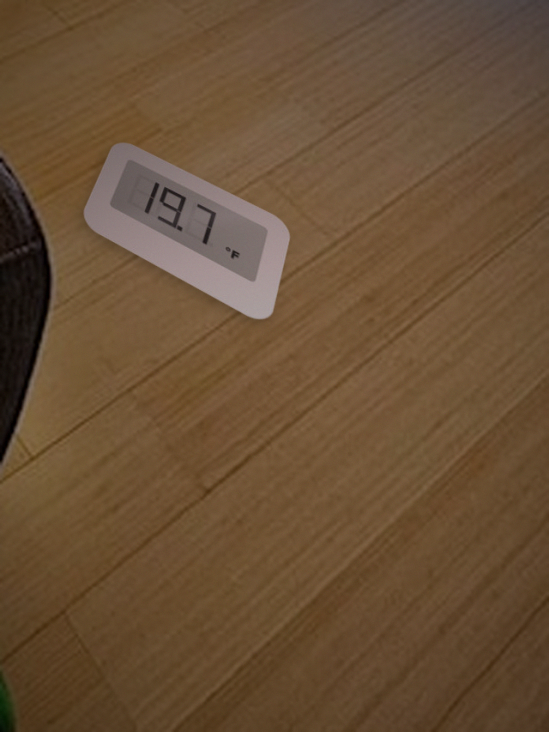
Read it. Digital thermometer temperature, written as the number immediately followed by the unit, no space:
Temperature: 19.7°F
